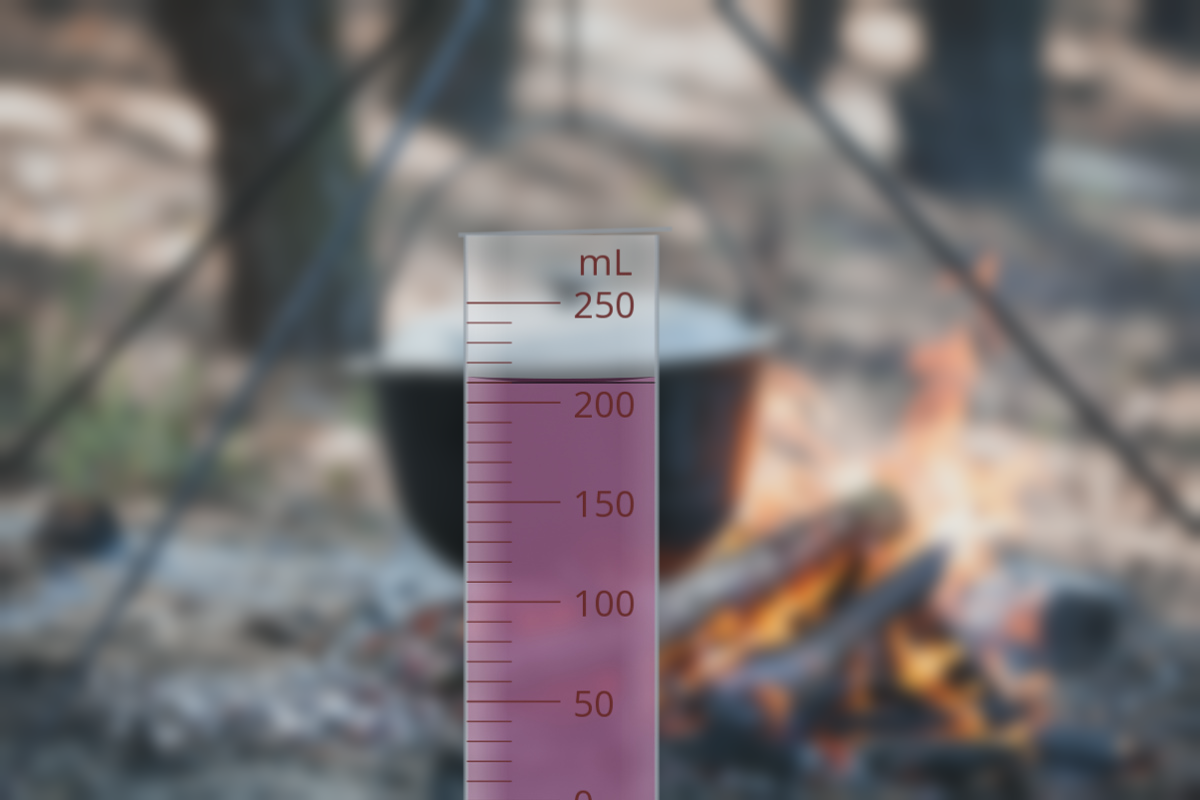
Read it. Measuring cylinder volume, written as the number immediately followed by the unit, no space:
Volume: 210mL
